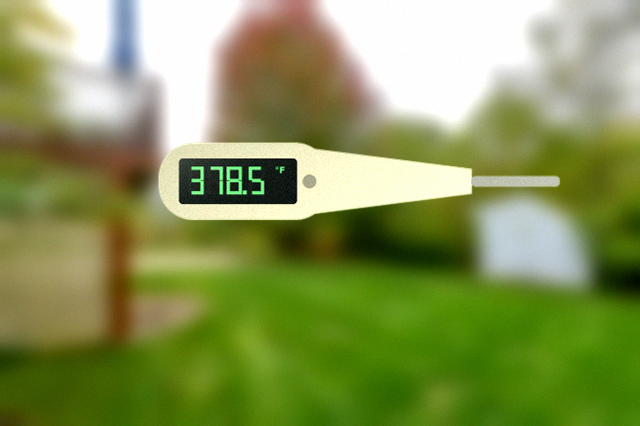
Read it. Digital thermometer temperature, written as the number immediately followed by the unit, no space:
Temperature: 378.5°F
